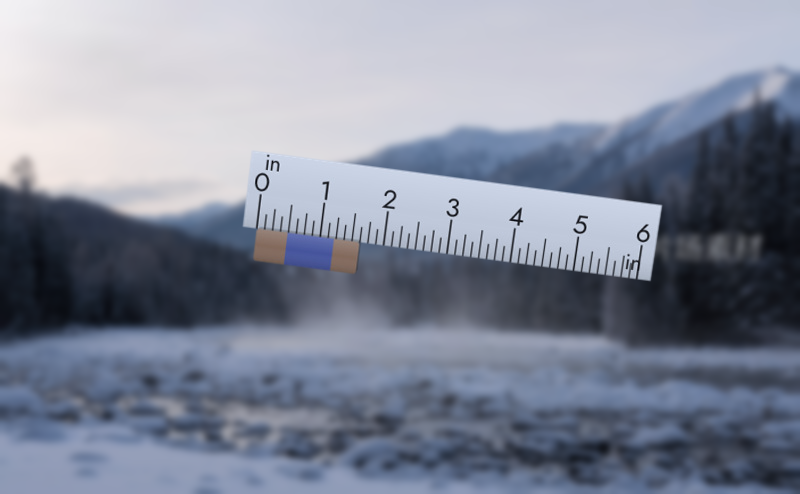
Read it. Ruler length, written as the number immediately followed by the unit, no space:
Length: 1.625in
